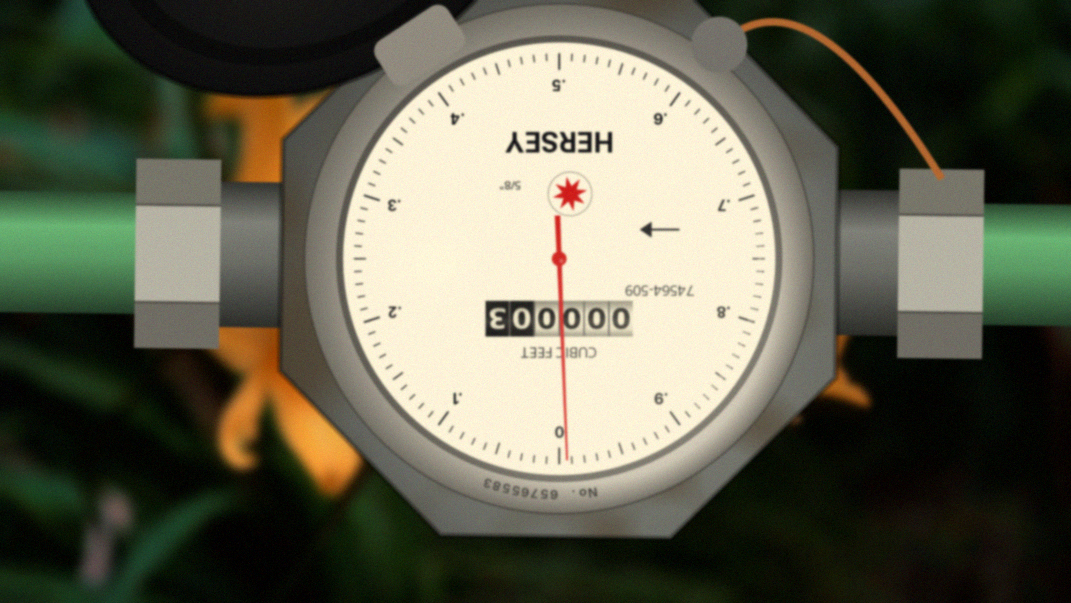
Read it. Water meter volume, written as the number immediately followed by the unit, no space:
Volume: 2.99ft³
